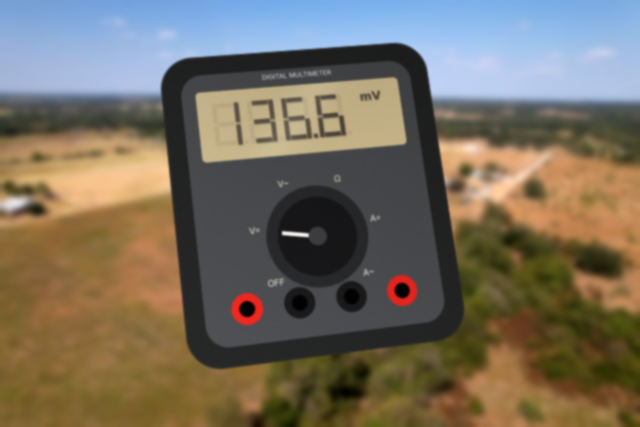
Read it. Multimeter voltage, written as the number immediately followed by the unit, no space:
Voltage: 136.6mV
